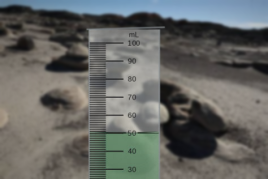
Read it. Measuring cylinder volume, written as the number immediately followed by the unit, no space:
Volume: 50mL
